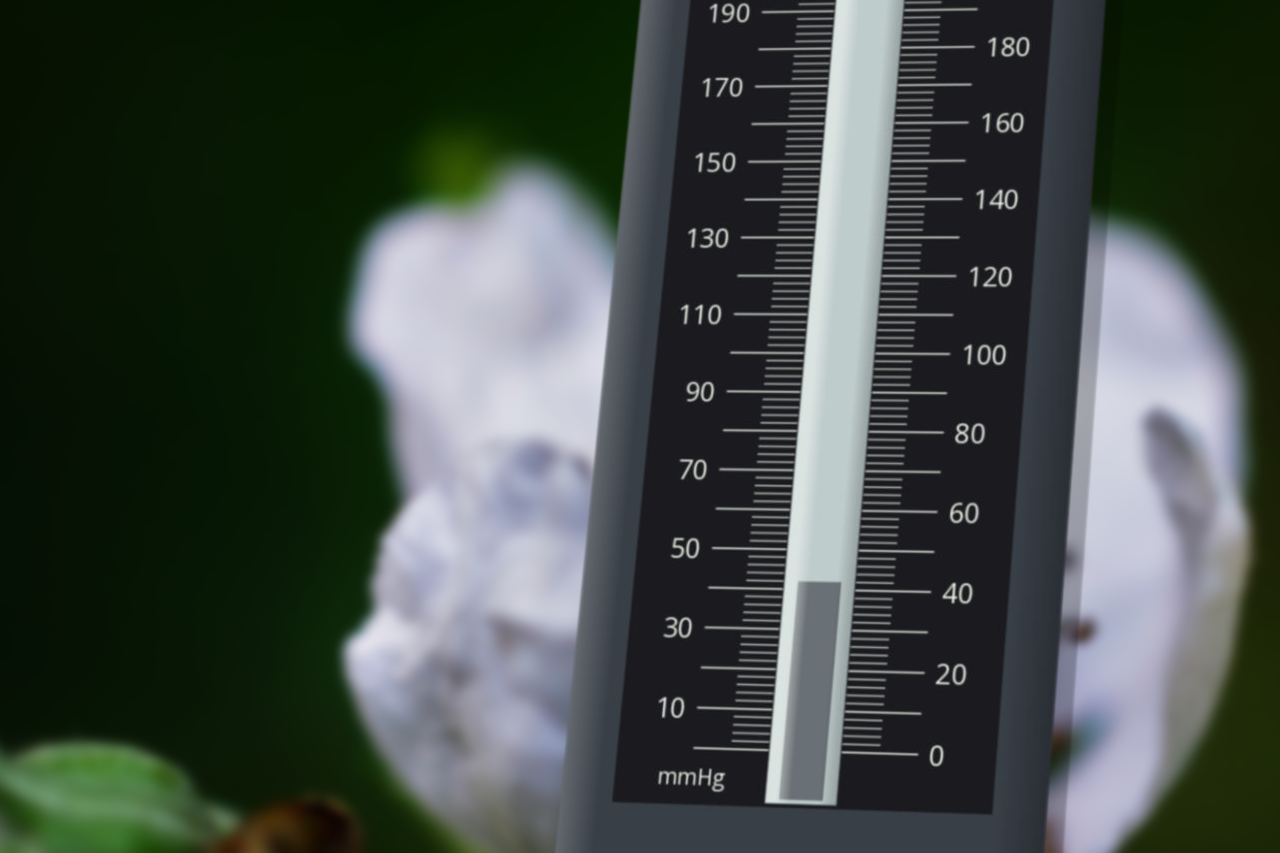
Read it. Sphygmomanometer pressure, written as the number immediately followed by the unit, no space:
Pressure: 42mmHg
